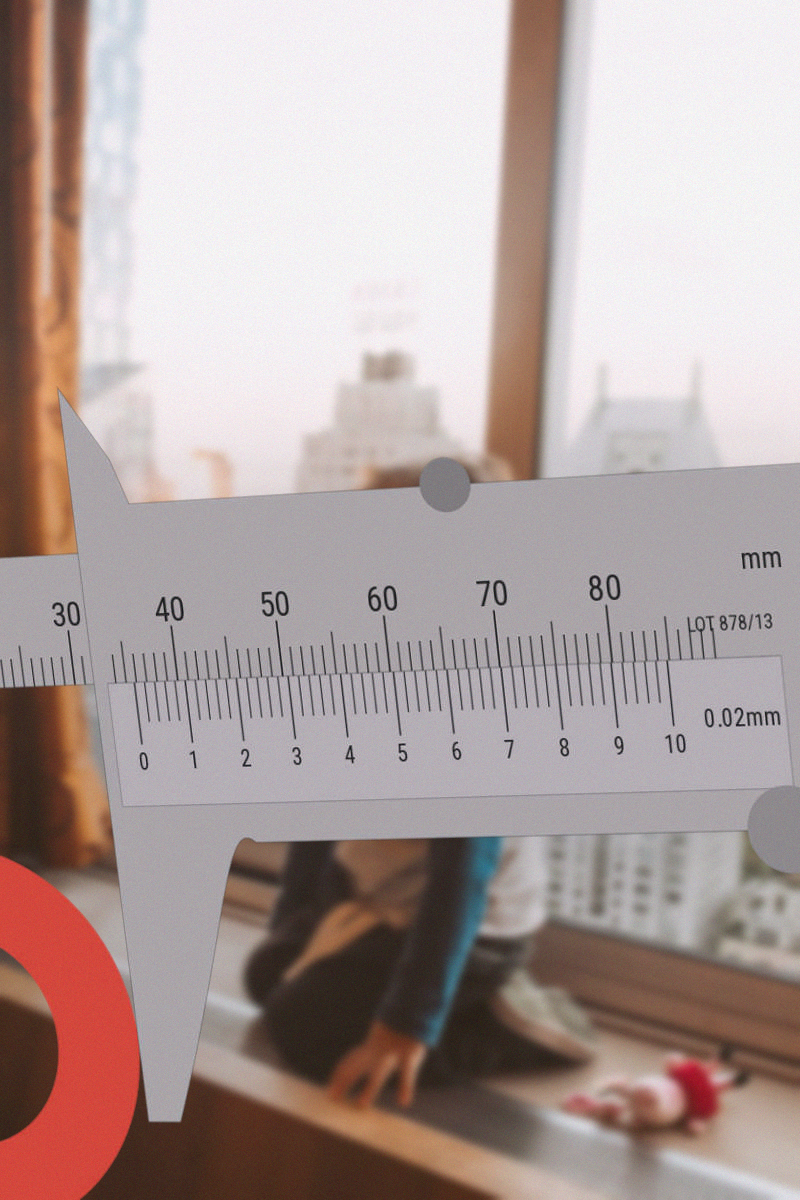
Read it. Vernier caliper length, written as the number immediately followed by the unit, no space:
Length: 35.8mm
